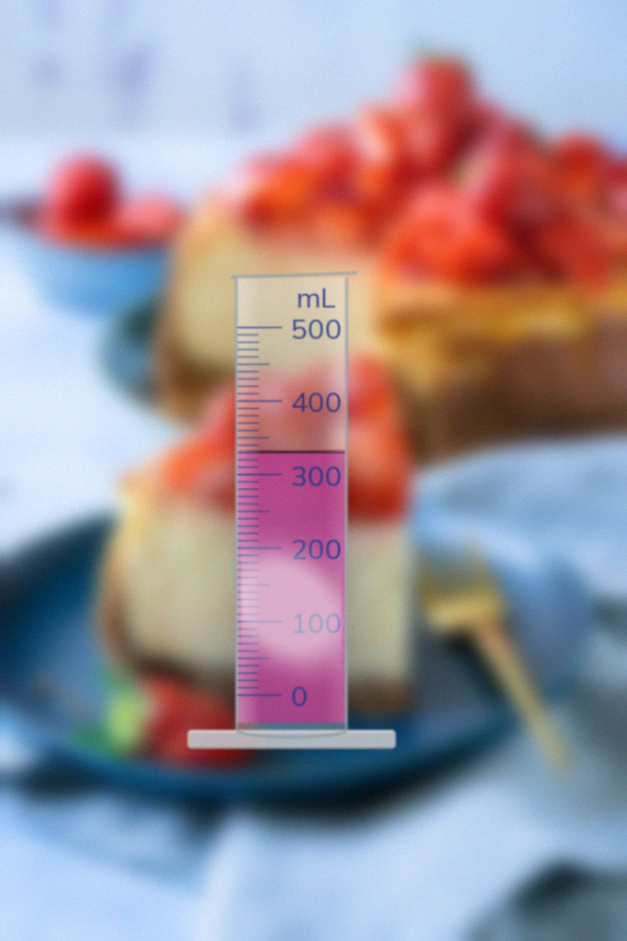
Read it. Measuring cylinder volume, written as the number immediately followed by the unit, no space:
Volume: 330mL
